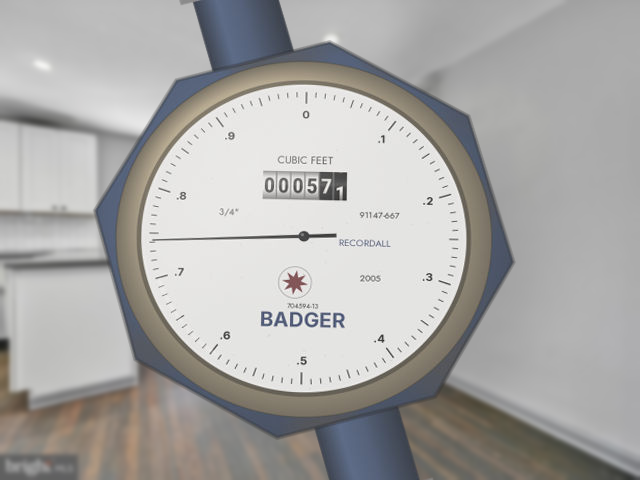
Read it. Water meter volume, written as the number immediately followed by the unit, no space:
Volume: 570.74ft³
